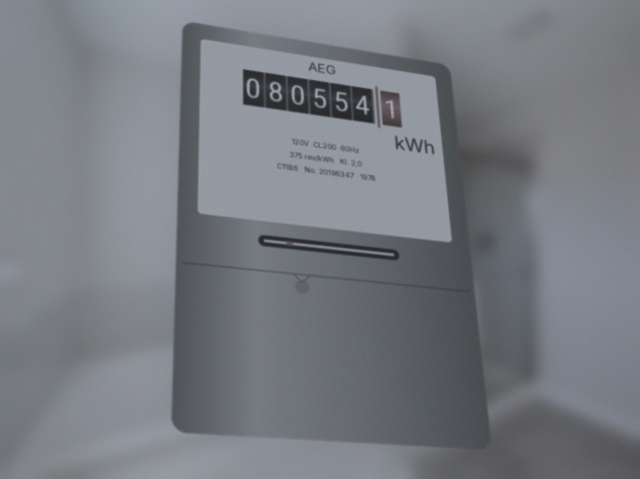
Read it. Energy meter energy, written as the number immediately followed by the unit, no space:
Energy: 80554.1kWh
